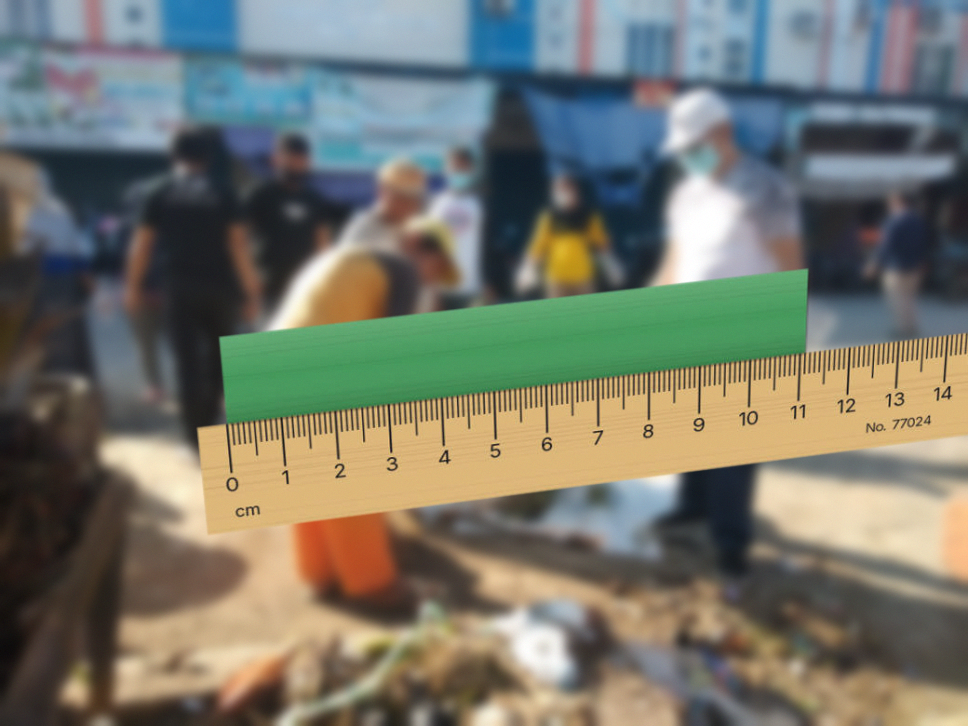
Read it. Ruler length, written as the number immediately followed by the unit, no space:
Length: 11.1cm
